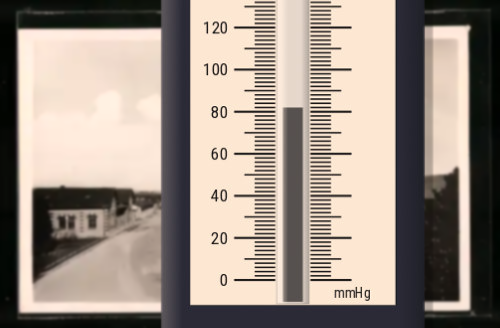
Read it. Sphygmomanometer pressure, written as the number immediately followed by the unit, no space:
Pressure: 82mmHg
